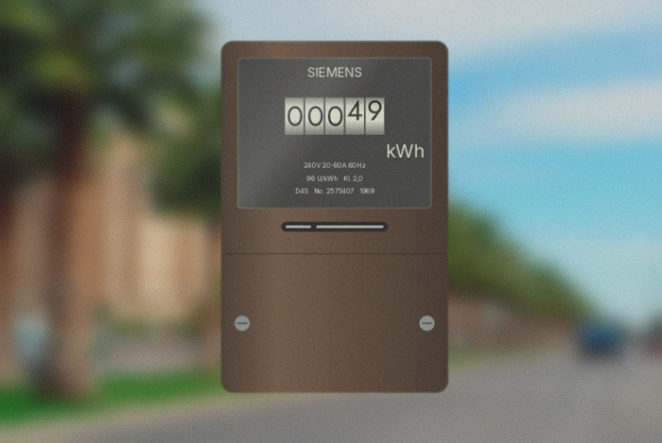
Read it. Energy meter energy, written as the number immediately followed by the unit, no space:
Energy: 49kWh
